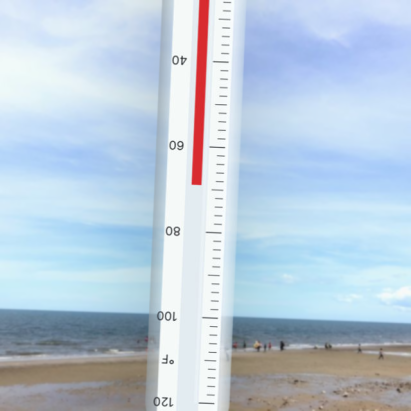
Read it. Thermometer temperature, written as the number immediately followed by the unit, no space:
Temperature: 69°F
